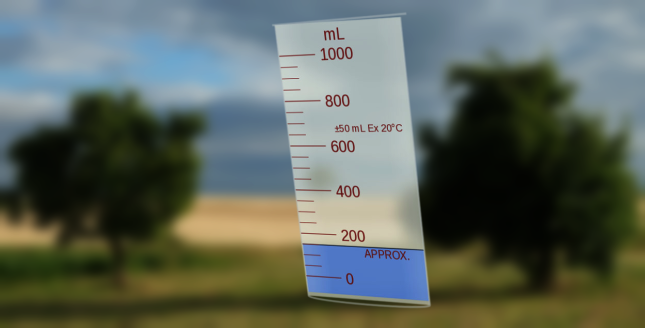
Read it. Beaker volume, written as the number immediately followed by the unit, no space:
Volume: 150mL
